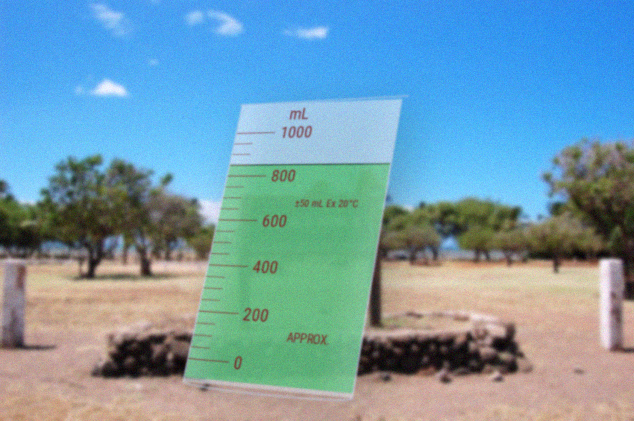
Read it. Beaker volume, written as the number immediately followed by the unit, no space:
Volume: 850mL
